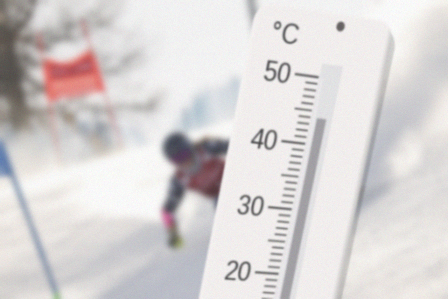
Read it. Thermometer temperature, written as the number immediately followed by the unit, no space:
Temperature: 44°C
